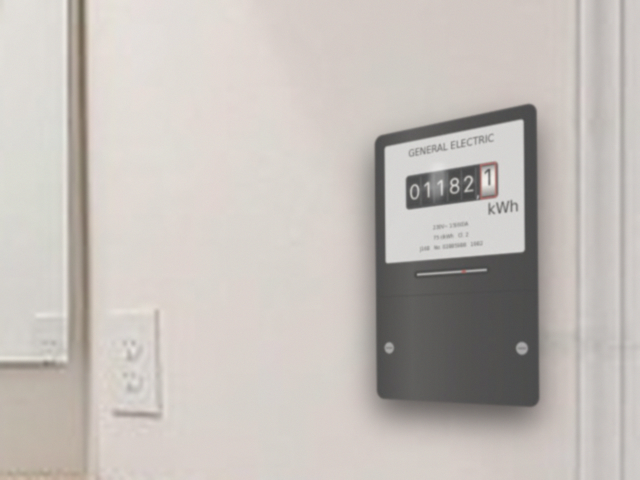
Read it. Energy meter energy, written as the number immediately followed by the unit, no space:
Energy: 1182.1kWh
